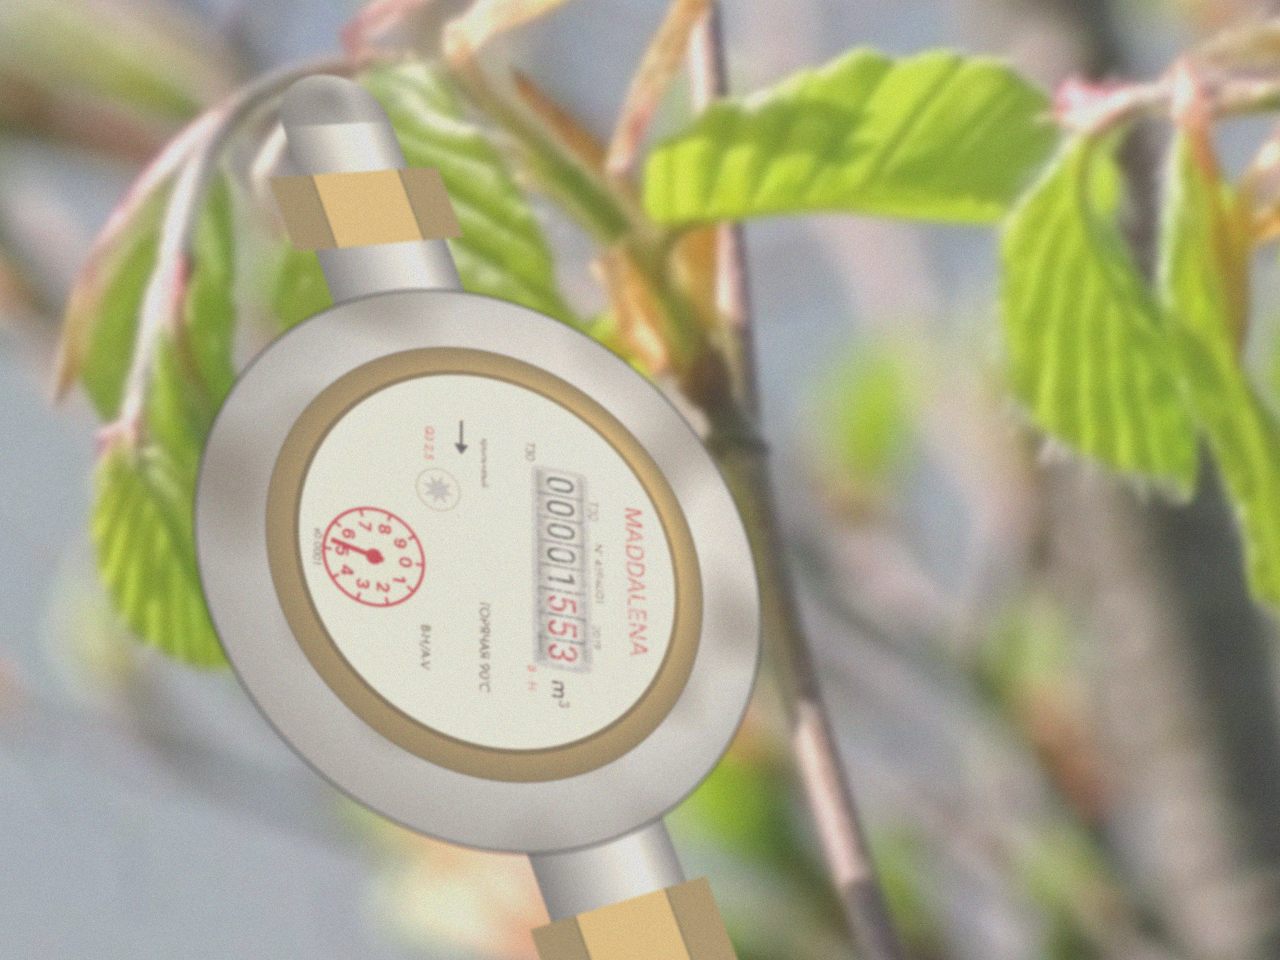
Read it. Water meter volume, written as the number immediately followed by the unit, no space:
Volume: 1.5535m³
